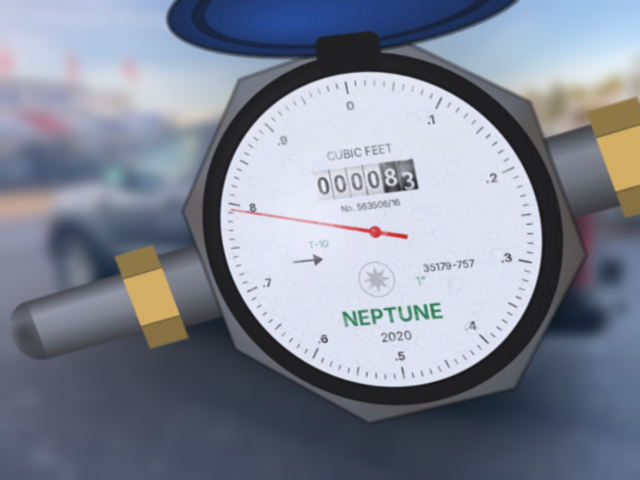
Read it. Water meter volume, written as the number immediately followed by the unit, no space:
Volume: 82.79ft³
